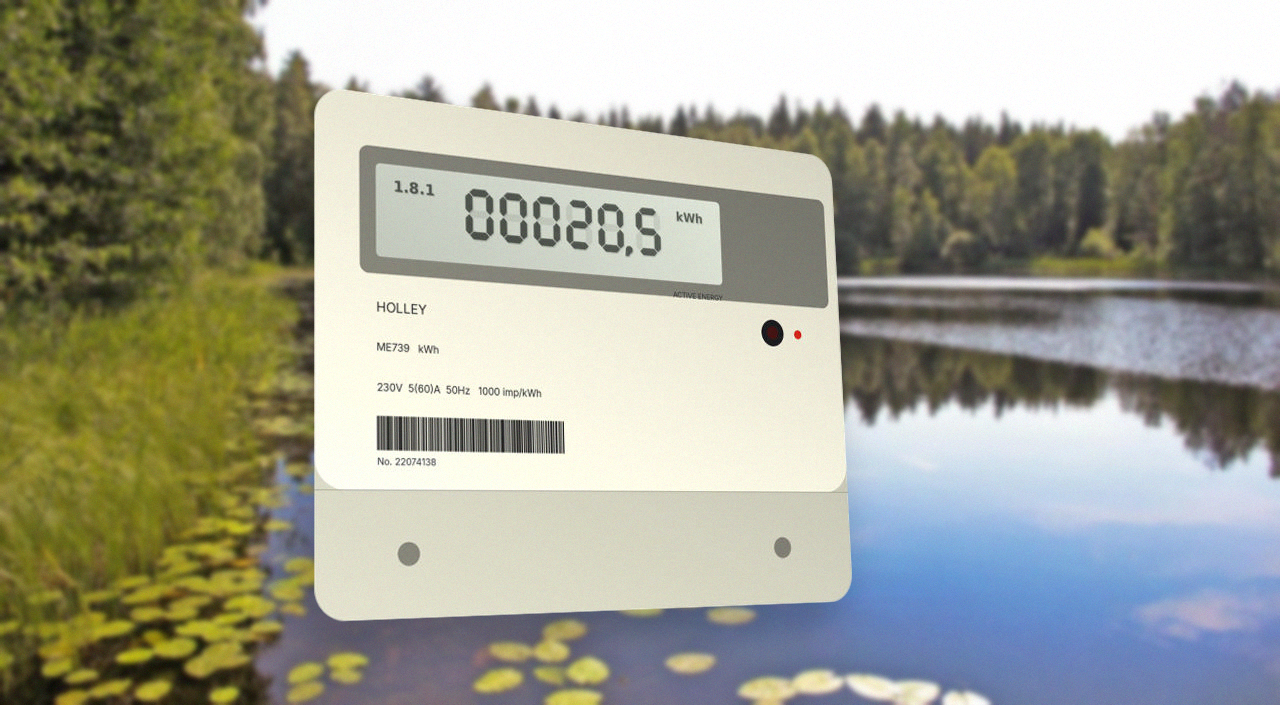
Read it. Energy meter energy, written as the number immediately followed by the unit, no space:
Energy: 20.5kWh
